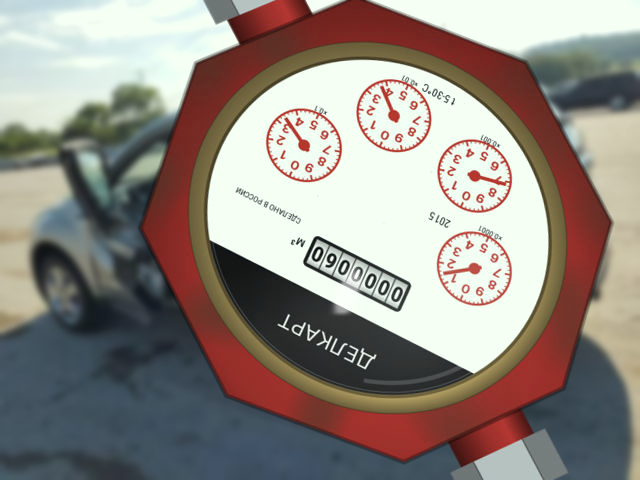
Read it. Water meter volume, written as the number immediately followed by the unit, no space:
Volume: 60.3371m³
